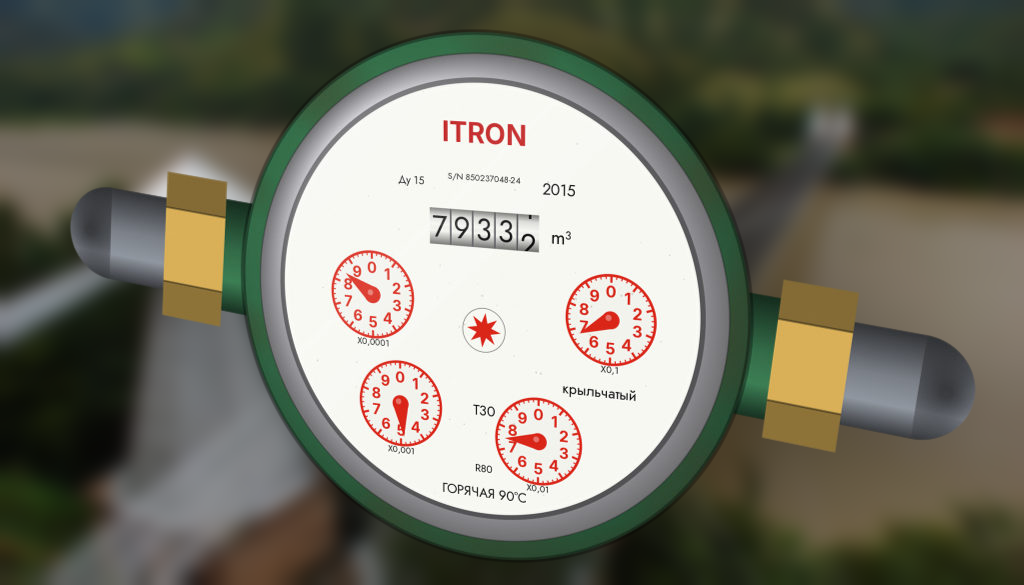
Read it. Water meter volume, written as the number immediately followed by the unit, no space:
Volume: 79331.6748m³
